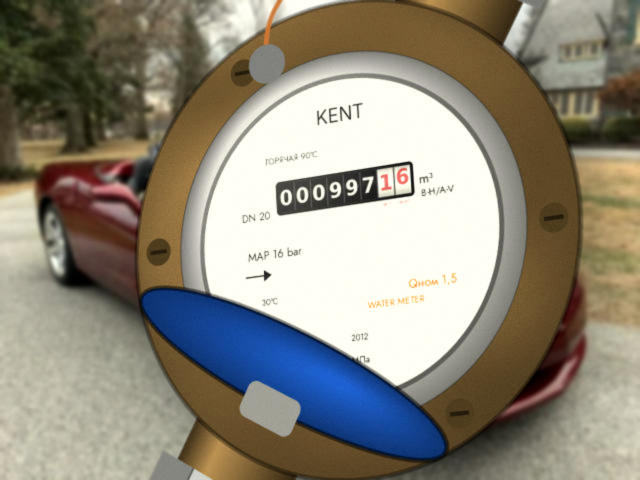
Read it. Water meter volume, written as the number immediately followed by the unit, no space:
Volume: 997.16m³
